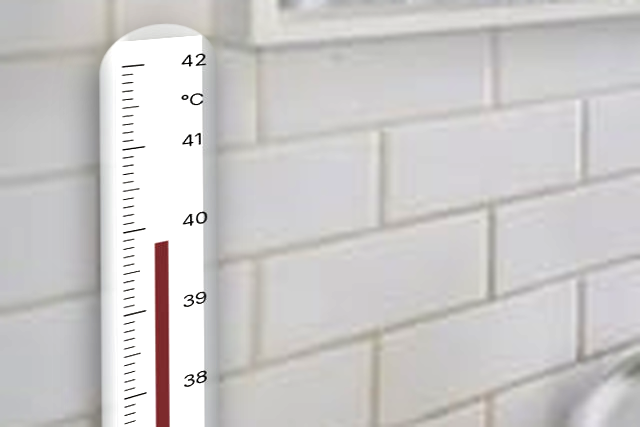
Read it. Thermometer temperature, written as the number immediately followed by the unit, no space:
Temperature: 39.8°C
